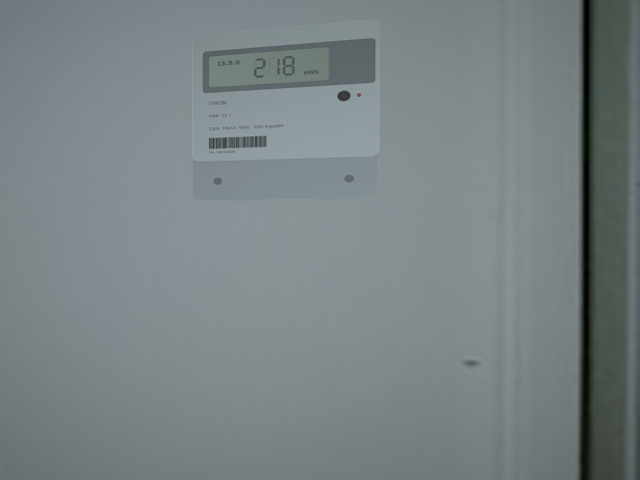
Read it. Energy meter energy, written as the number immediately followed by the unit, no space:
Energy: 218kWh
